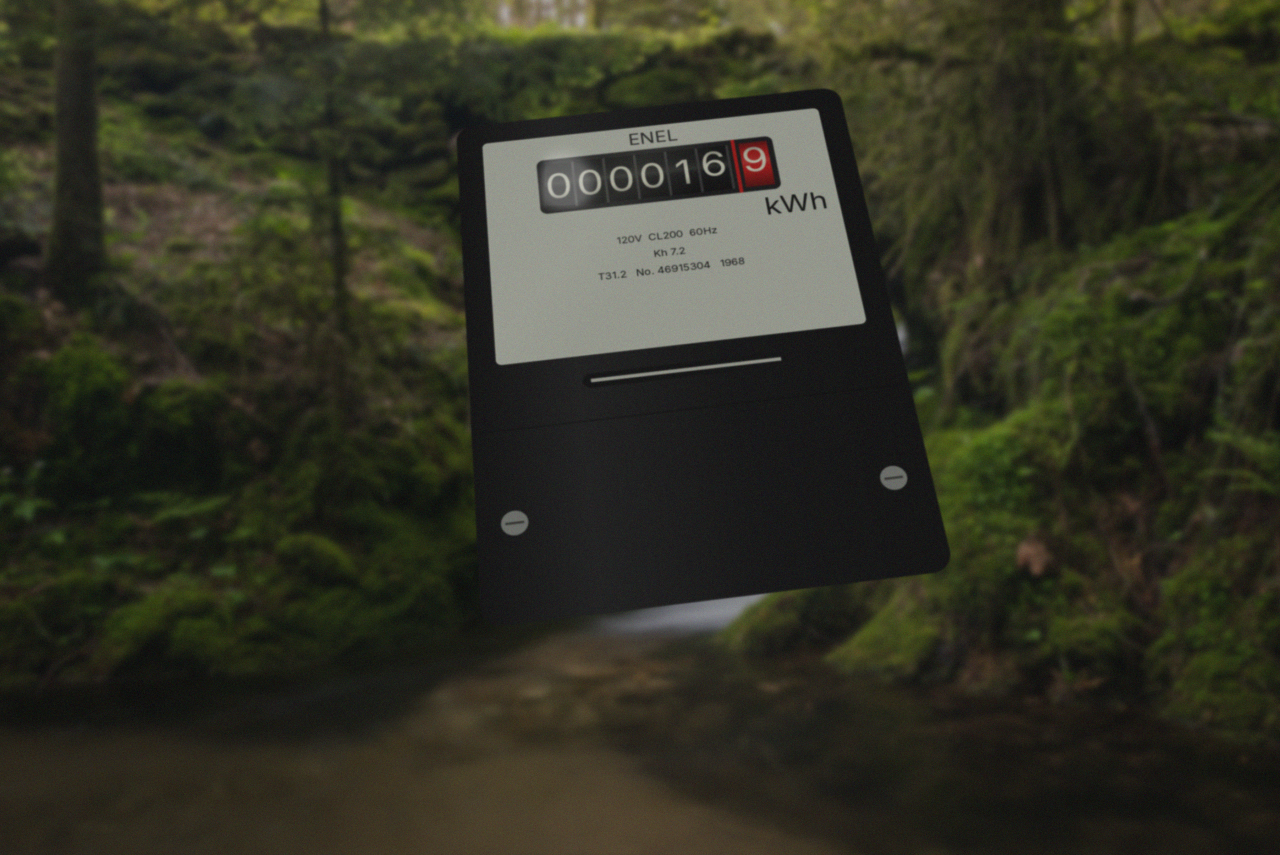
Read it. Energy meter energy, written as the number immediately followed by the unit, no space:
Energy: 16.9kWh
